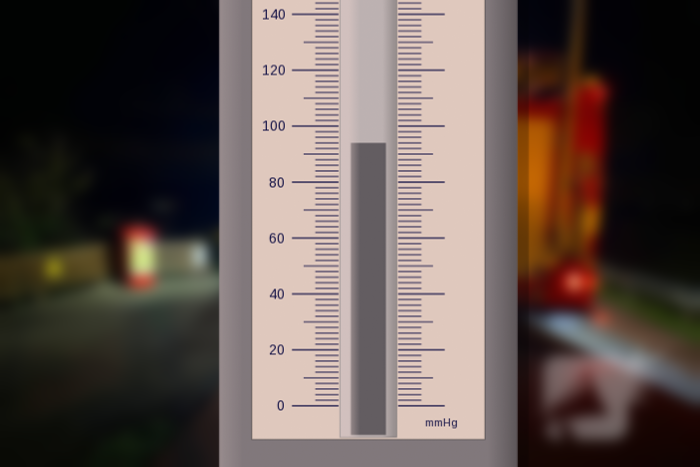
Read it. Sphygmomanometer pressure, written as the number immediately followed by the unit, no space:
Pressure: 94mmHg
